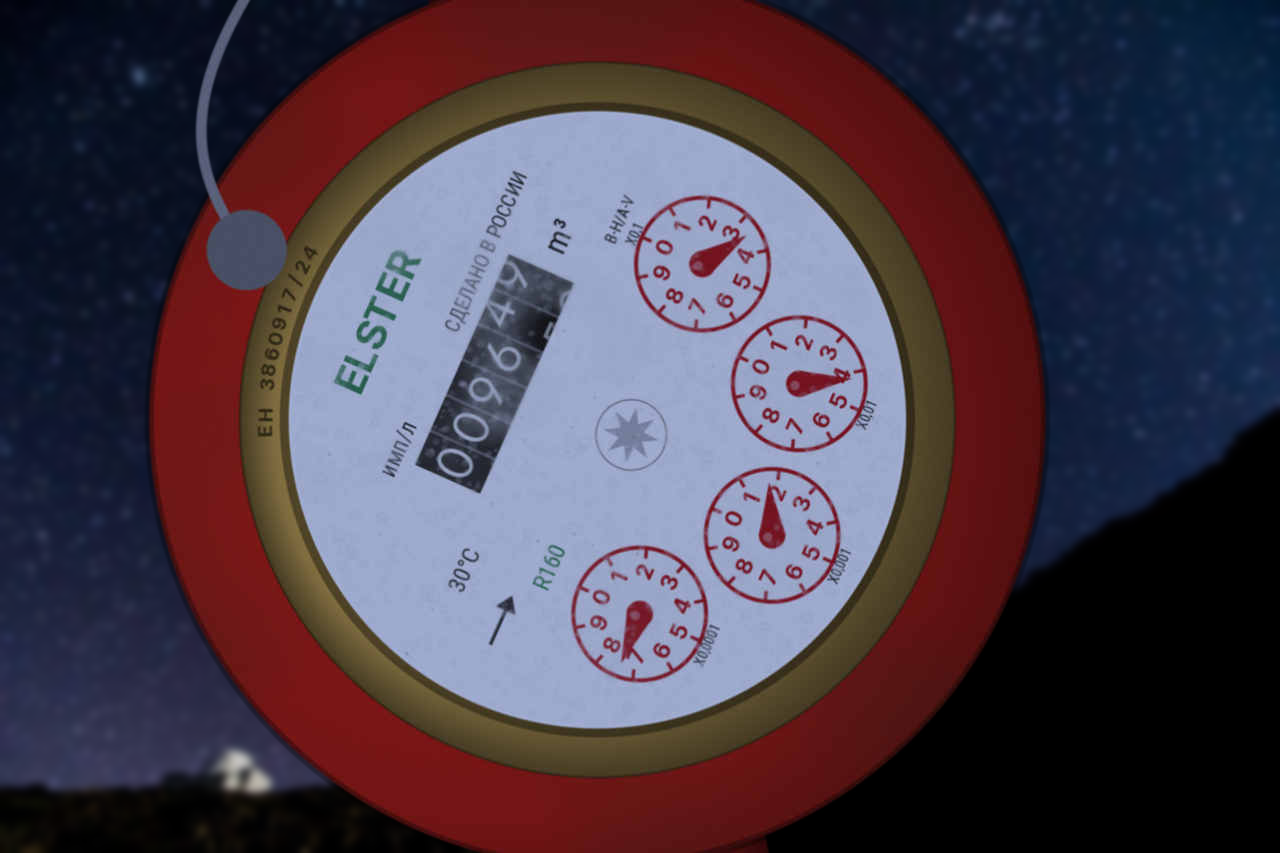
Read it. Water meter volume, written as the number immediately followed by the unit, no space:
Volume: 9649.3417m³
